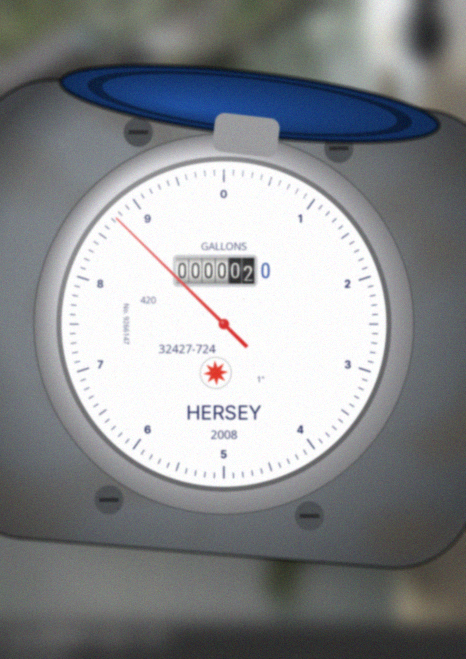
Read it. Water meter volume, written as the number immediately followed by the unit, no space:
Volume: 18.7gal
